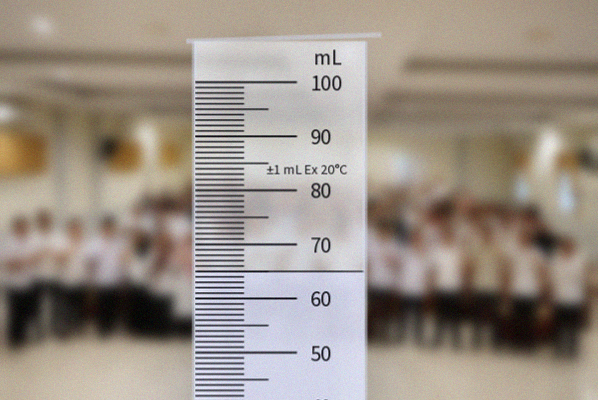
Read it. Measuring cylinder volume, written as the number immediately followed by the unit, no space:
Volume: 65mL
